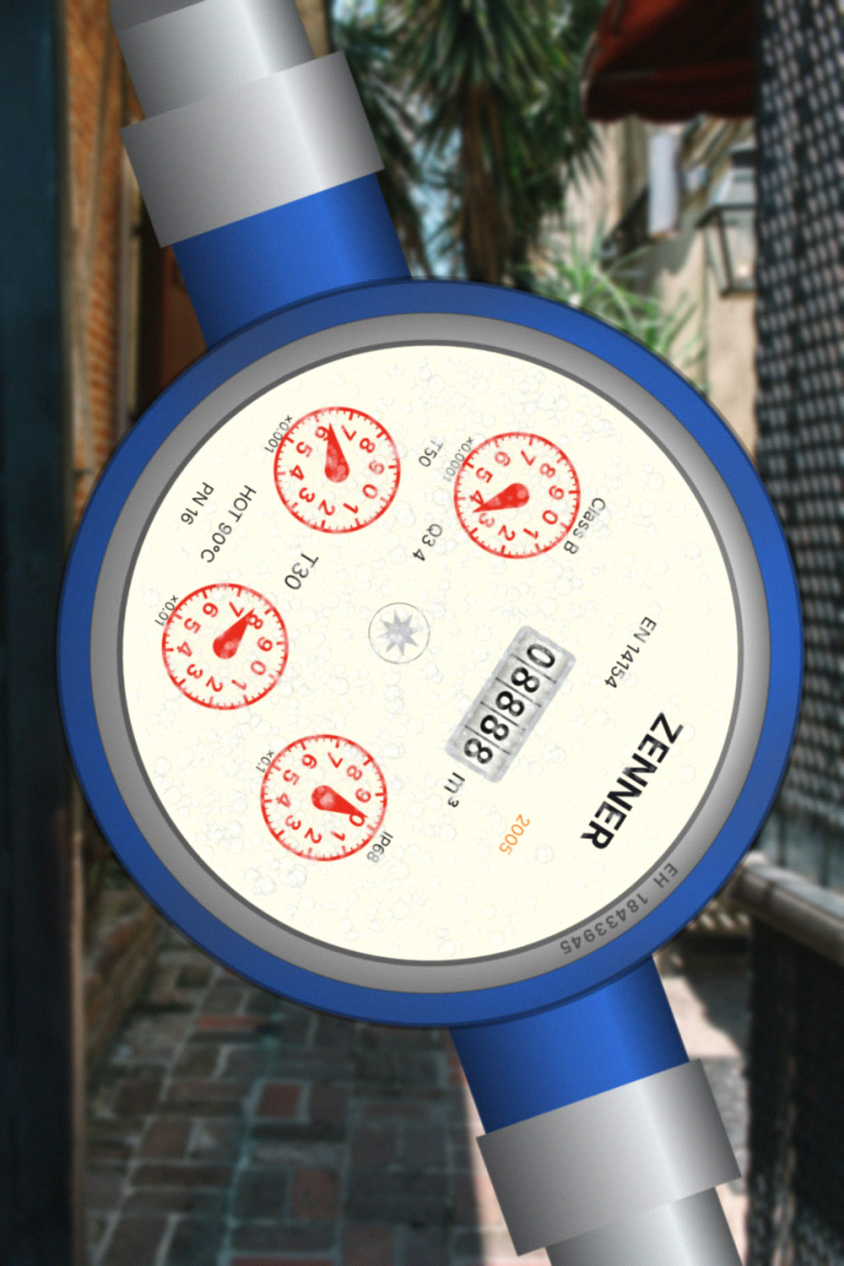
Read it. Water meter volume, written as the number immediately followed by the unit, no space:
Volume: 8887.9763m³
